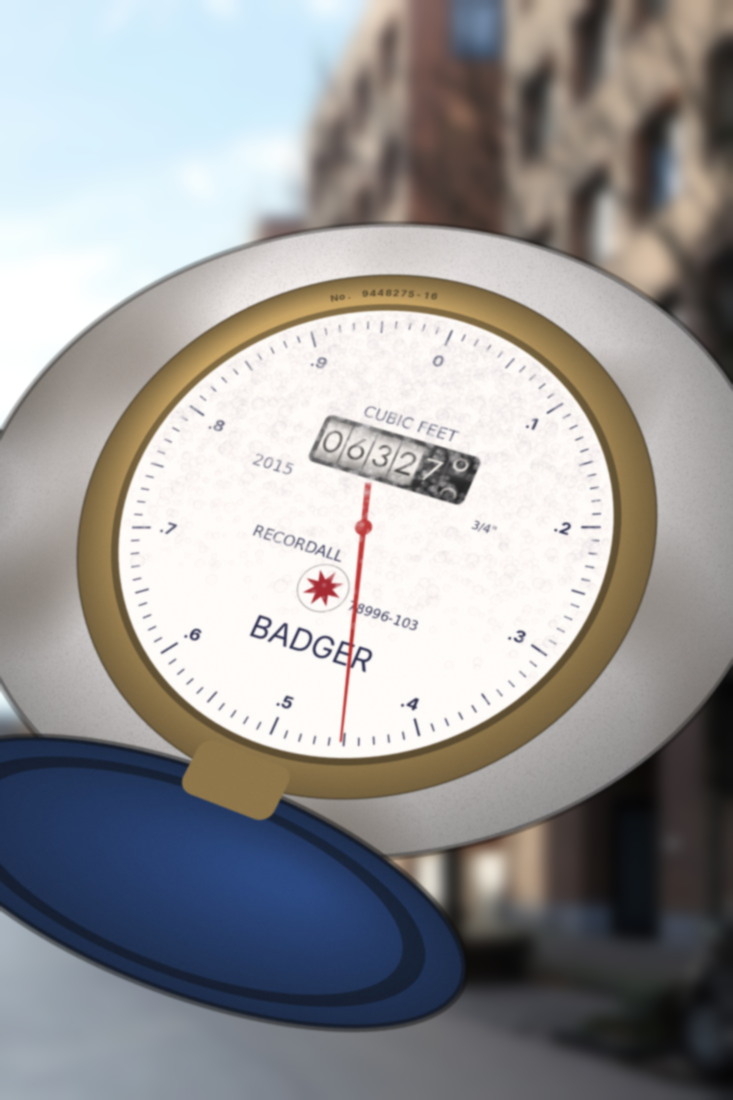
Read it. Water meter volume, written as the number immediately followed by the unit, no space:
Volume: 63278.45ft³
